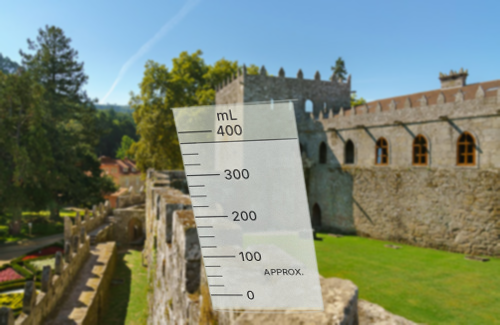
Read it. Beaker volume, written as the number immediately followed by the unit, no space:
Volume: 375mL
